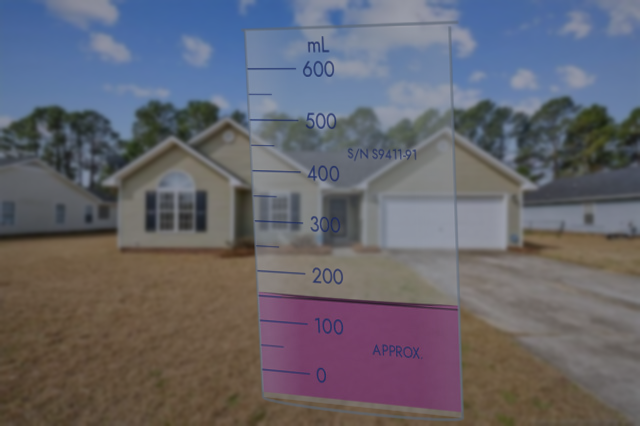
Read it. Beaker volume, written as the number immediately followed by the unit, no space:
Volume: 150mL
